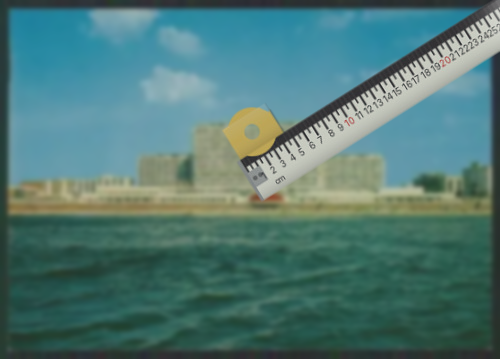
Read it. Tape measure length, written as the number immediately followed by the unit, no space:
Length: 4.5cm
